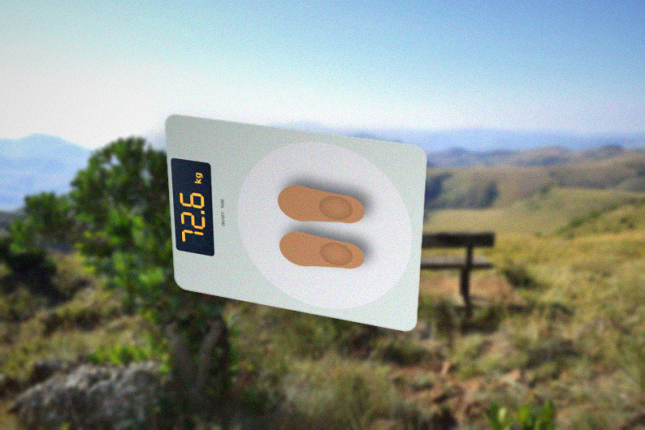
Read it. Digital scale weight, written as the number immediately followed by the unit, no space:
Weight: 72.6kg
